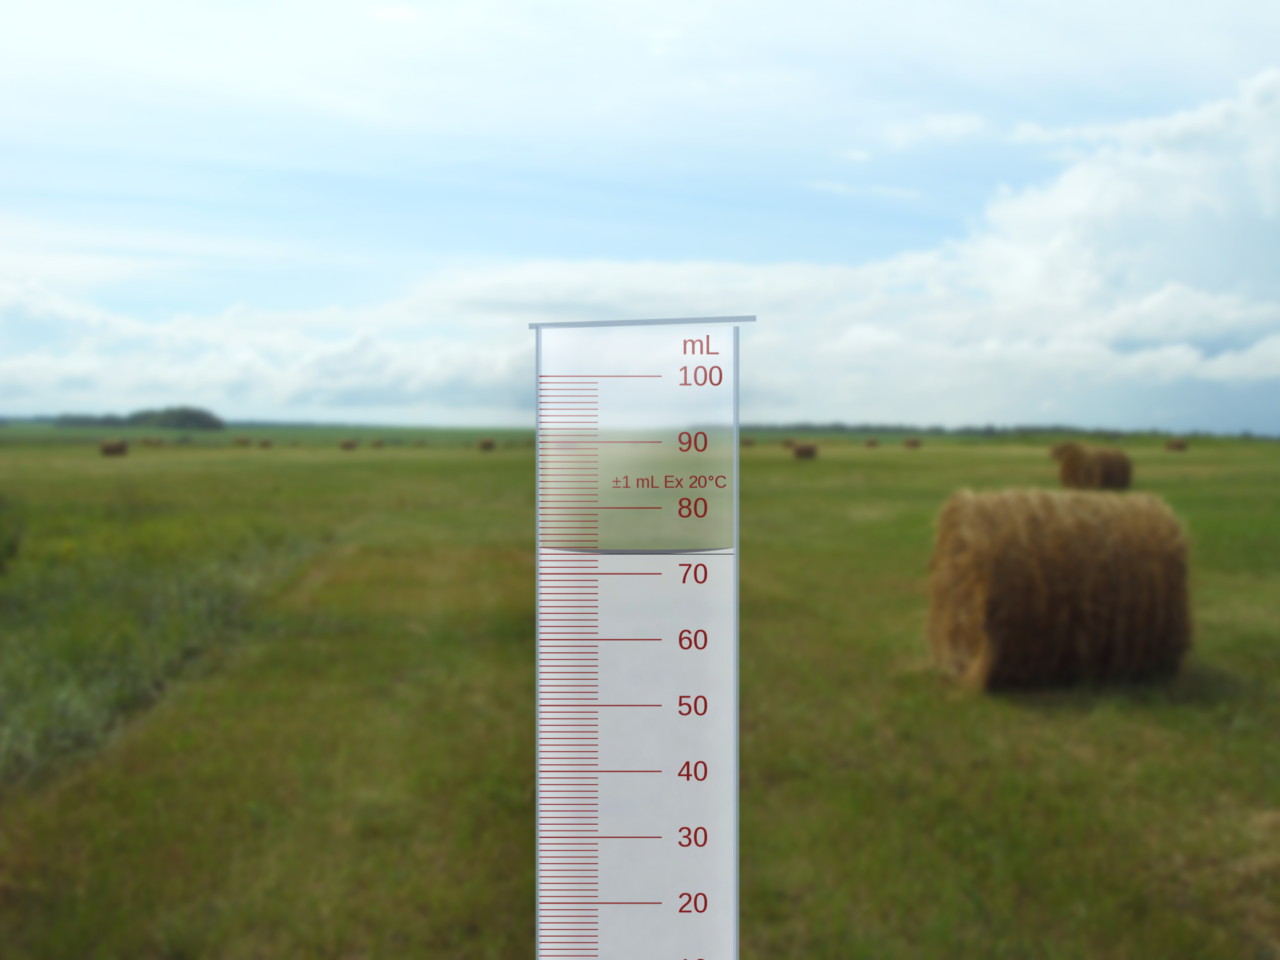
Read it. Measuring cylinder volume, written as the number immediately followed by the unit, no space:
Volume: 73mL
